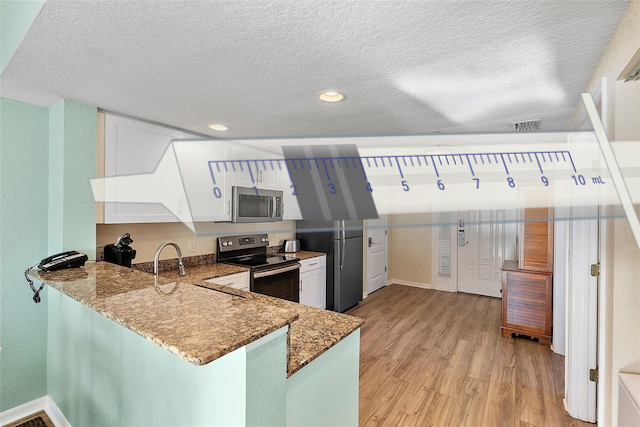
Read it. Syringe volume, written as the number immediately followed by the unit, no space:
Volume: 2mL
